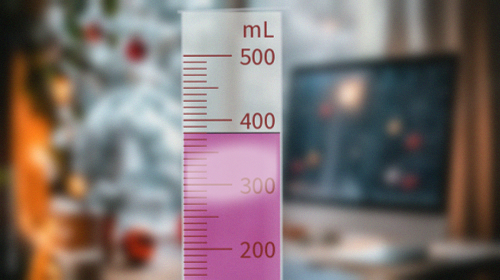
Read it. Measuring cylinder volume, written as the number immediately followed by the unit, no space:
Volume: 380mL
